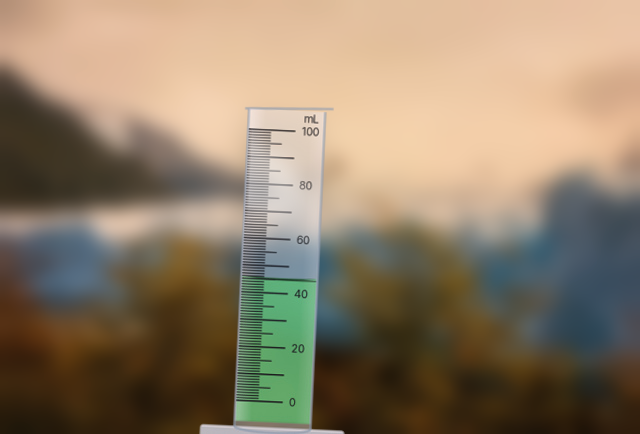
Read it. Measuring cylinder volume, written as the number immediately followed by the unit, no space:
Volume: 45mL
